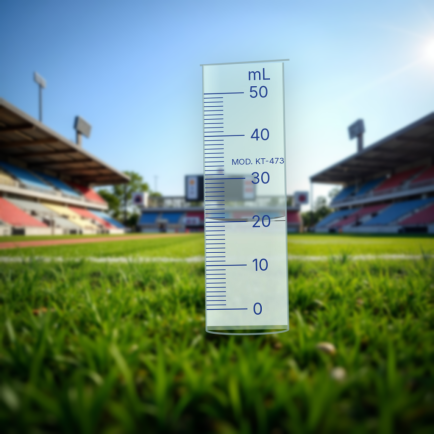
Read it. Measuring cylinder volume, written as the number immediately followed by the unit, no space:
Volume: 20mL
